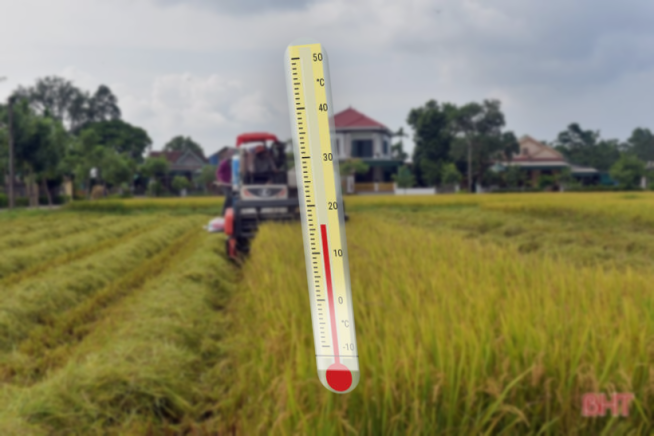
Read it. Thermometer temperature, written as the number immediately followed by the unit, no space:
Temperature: 16°C
